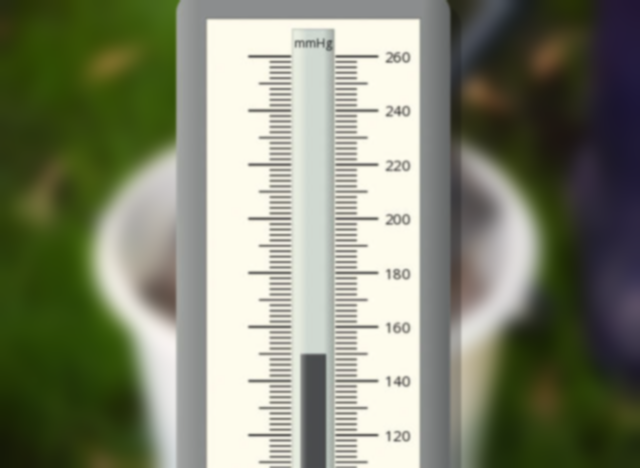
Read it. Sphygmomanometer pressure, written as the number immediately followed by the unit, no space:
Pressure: 150mmHg
